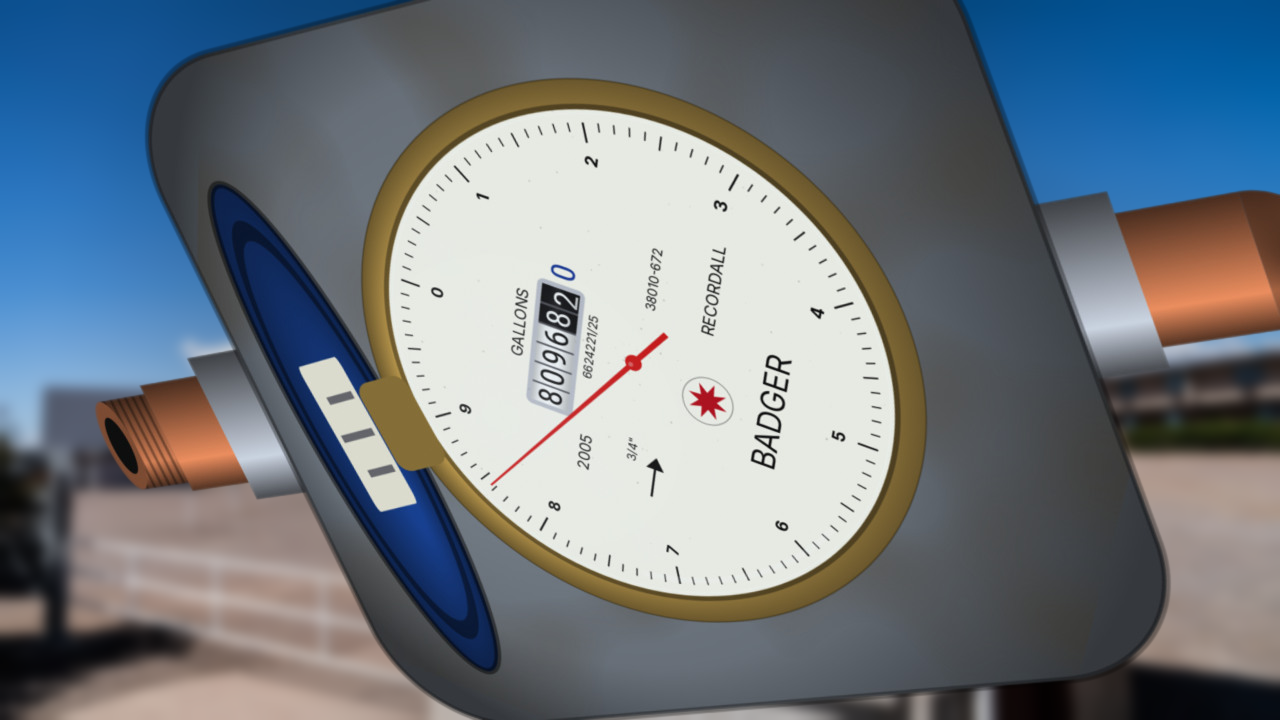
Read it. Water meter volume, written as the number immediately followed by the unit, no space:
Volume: 8096818.4gal
